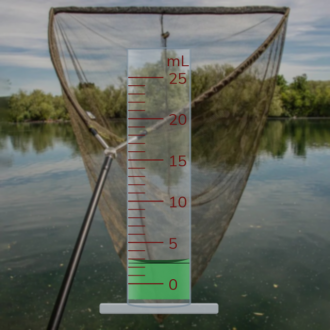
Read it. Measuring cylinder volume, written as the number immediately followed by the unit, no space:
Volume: 2.5mL
